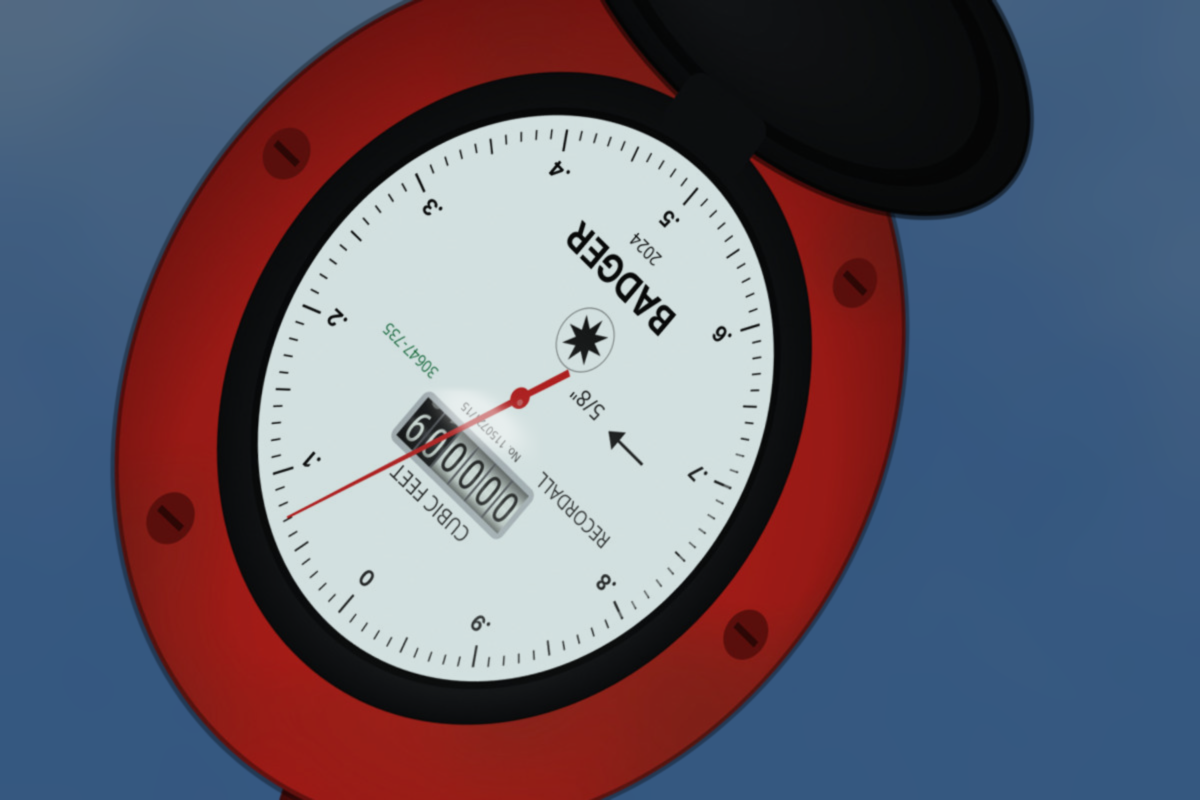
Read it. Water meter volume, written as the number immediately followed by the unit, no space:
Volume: 9.07ft³
